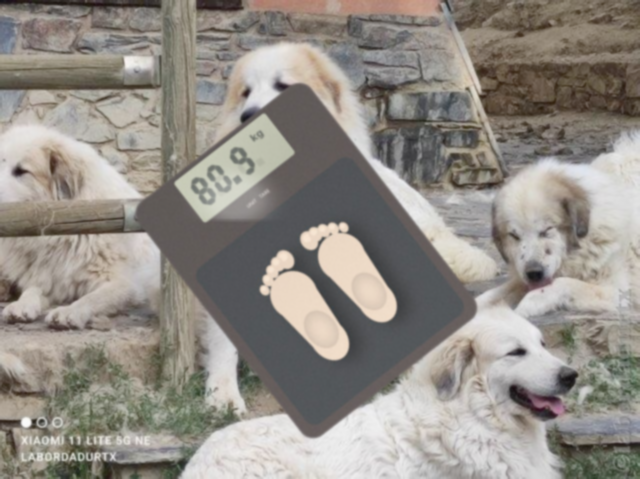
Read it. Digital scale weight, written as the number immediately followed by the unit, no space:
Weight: 80.9kg
